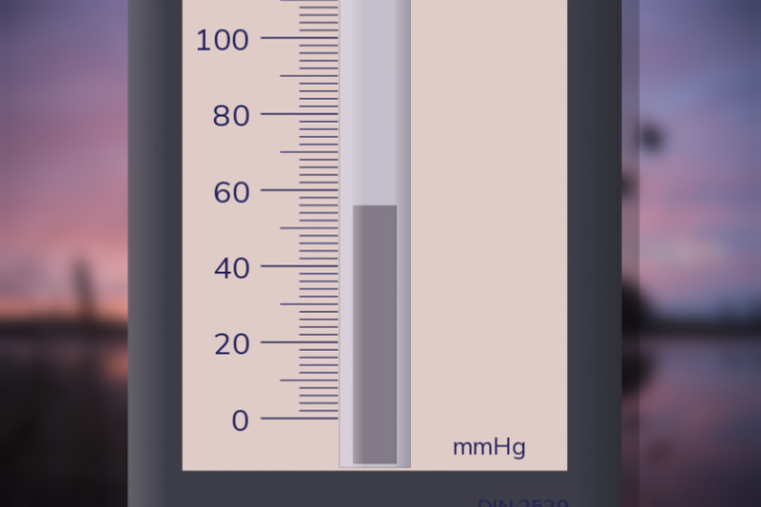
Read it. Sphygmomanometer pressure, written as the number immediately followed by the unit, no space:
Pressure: 56mmHg
